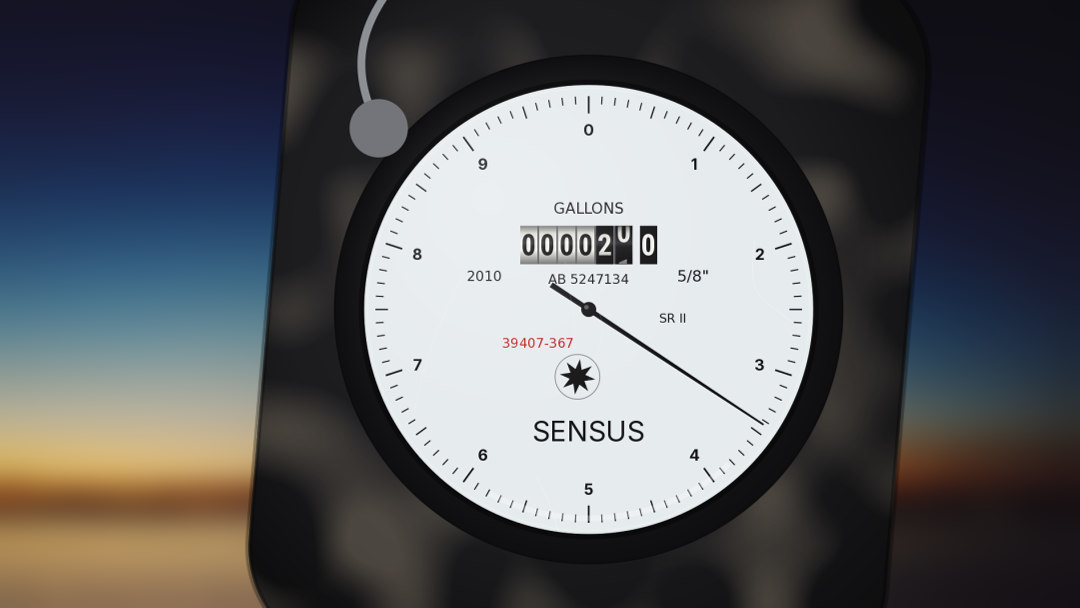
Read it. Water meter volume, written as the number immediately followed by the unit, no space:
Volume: 203.4gal
